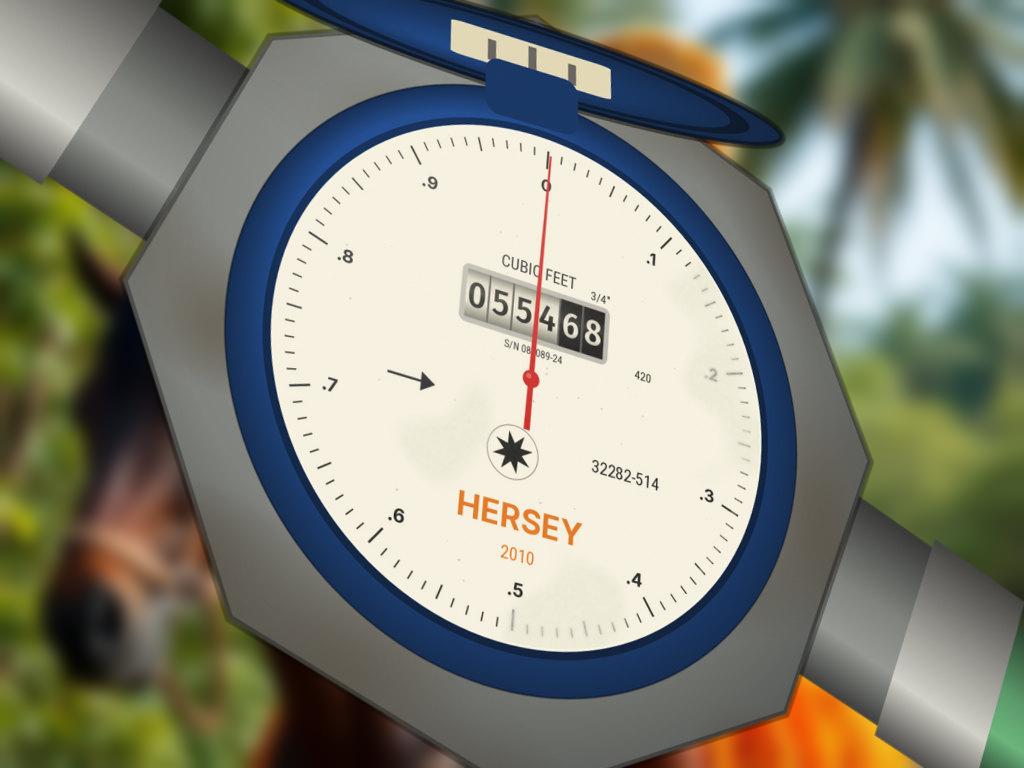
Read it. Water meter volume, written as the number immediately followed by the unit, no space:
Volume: 55468.00ft³
